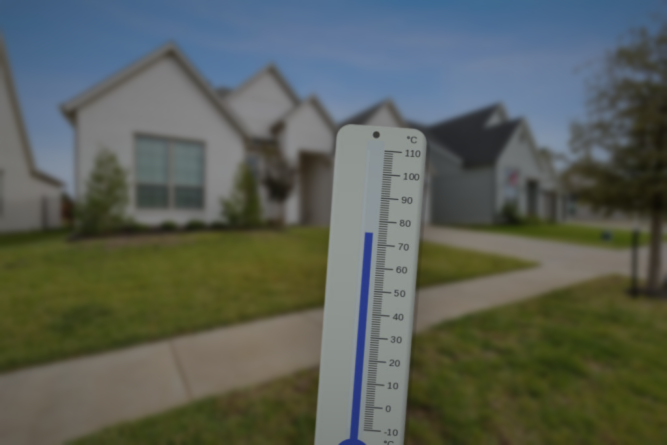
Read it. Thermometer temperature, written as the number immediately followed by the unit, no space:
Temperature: 75°C
